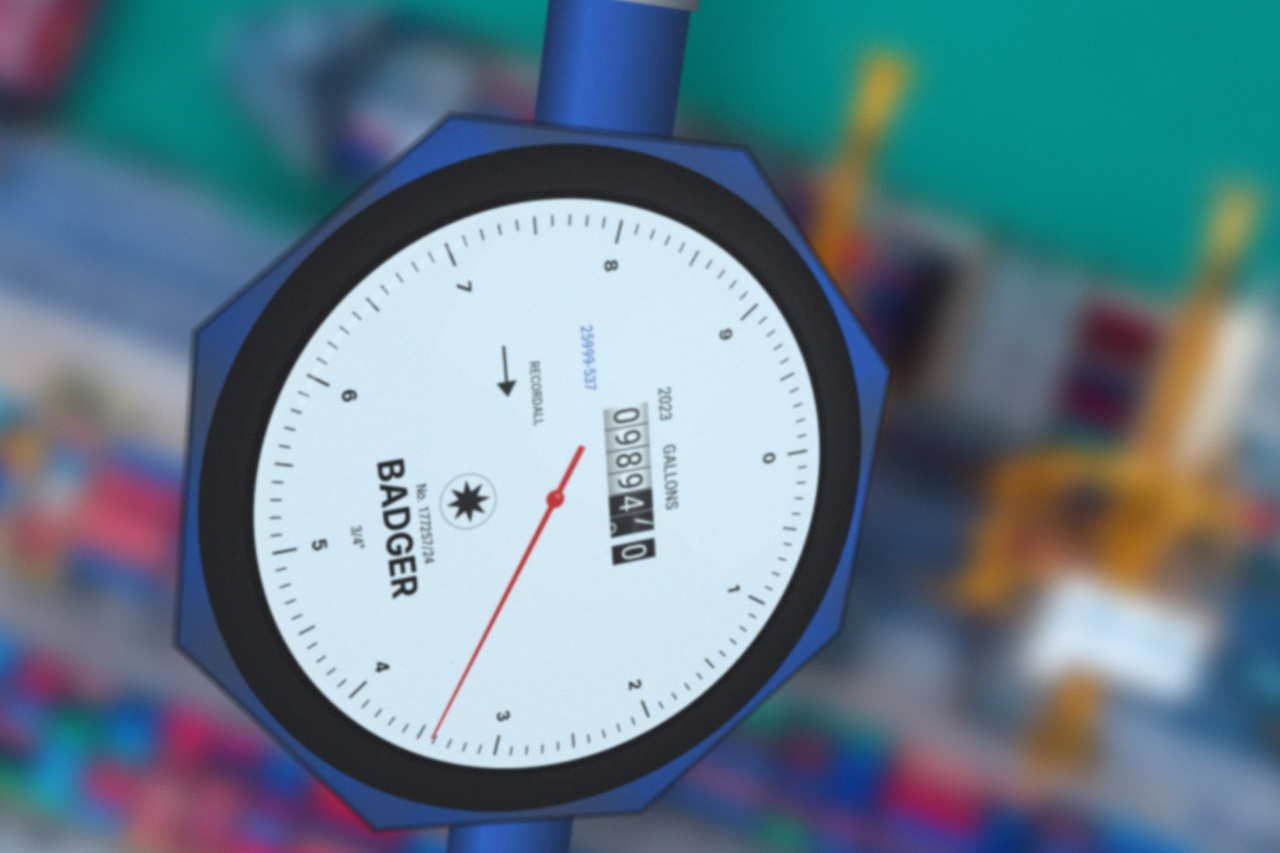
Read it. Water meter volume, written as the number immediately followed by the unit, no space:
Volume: 989473.4gal
